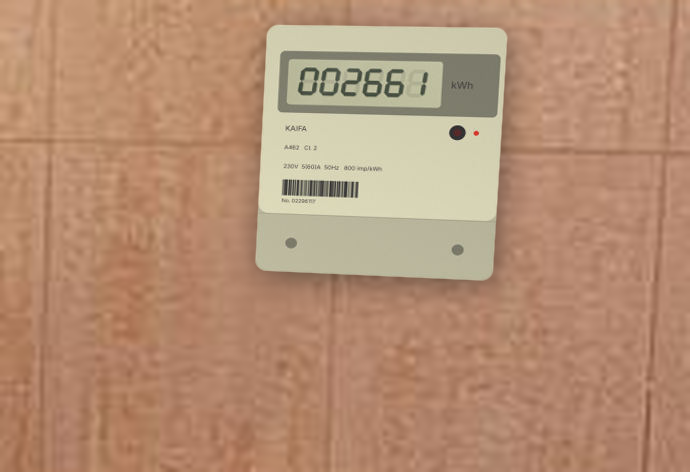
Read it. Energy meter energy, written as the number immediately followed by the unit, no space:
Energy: 2661kWh
